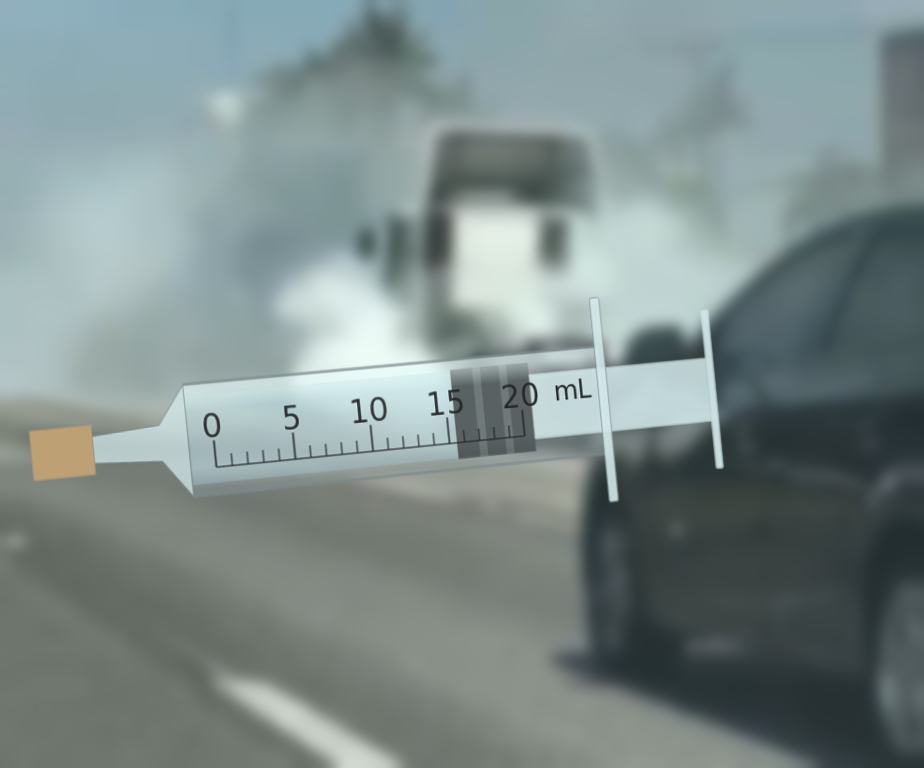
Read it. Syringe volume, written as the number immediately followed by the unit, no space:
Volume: 15.5mL
